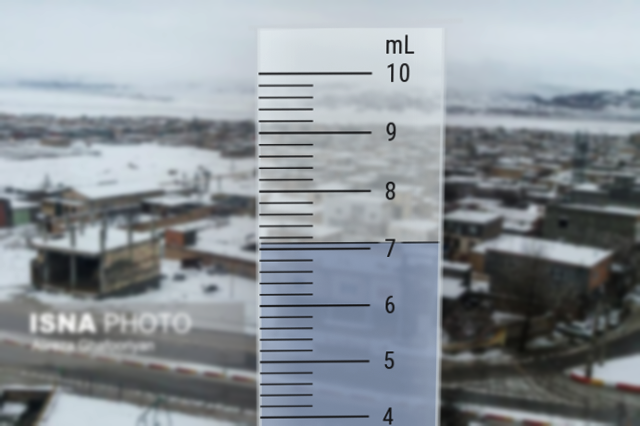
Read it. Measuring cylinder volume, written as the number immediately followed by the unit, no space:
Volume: 7.1mL
